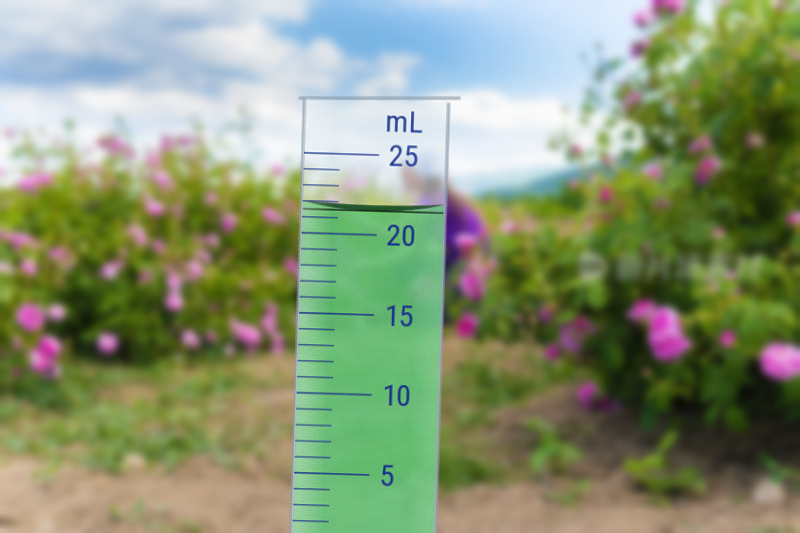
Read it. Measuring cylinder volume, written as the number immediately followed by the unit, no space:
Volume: 21.5mL
